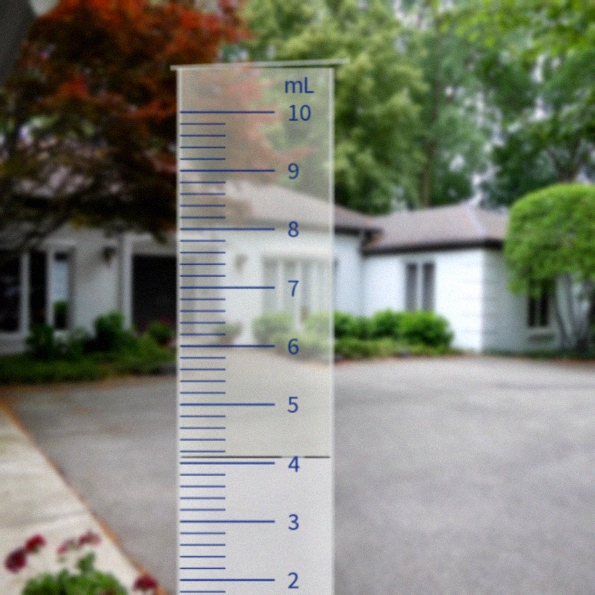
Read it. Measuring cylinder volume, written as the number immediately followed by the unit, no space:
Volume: 4.1mL
